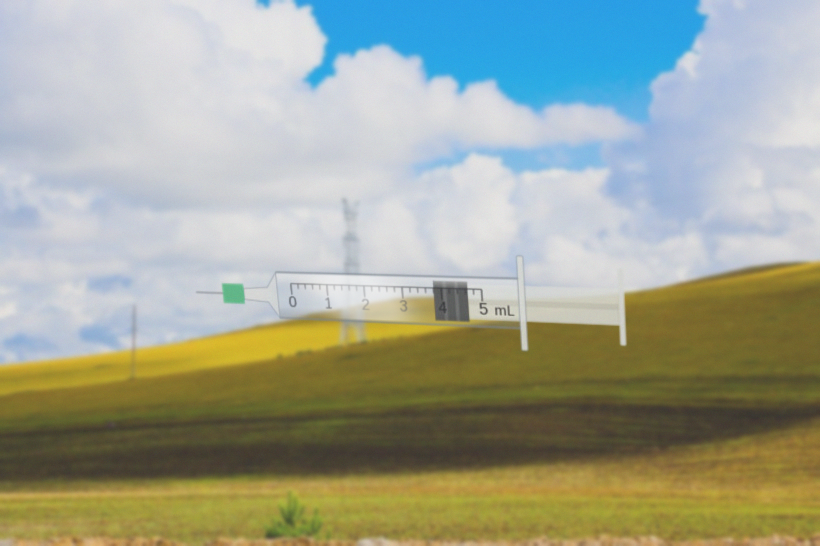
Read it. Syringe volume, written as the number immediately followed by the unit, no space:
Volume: 3.8mL
